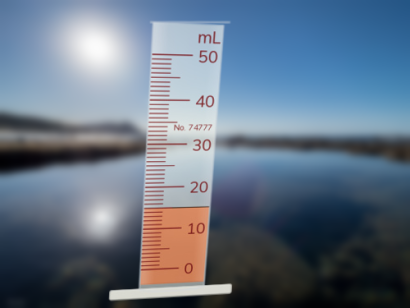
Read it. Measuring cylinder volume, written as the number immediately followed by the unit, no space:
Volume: 15mL
